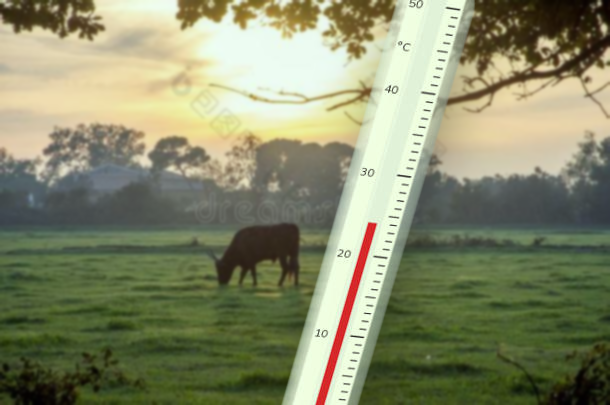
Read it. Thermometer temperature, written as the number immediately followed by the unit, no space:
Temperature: 24°C
